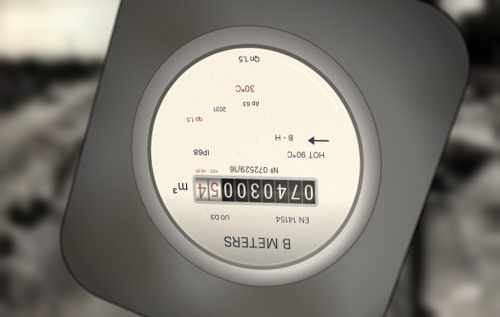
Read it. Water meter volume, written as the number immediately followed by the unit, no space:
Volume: 740300.54m³
